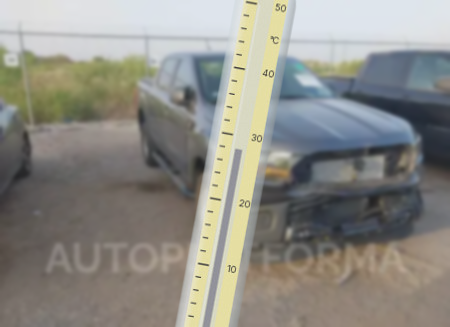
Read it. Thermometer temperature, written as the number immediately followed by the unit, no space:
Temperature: 28°C
